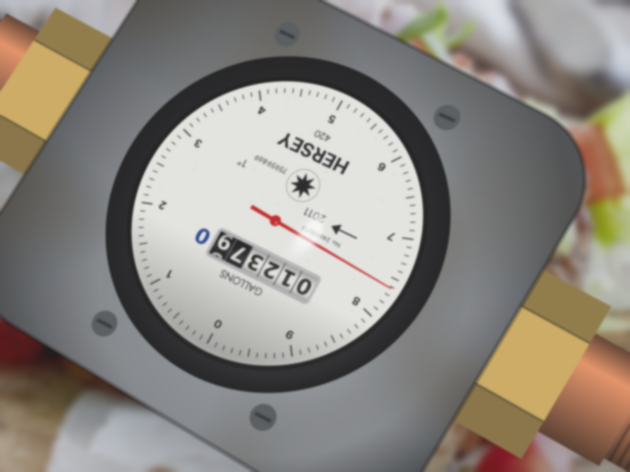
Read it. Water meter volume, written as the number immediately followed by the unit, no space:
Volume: 123787.6gal
